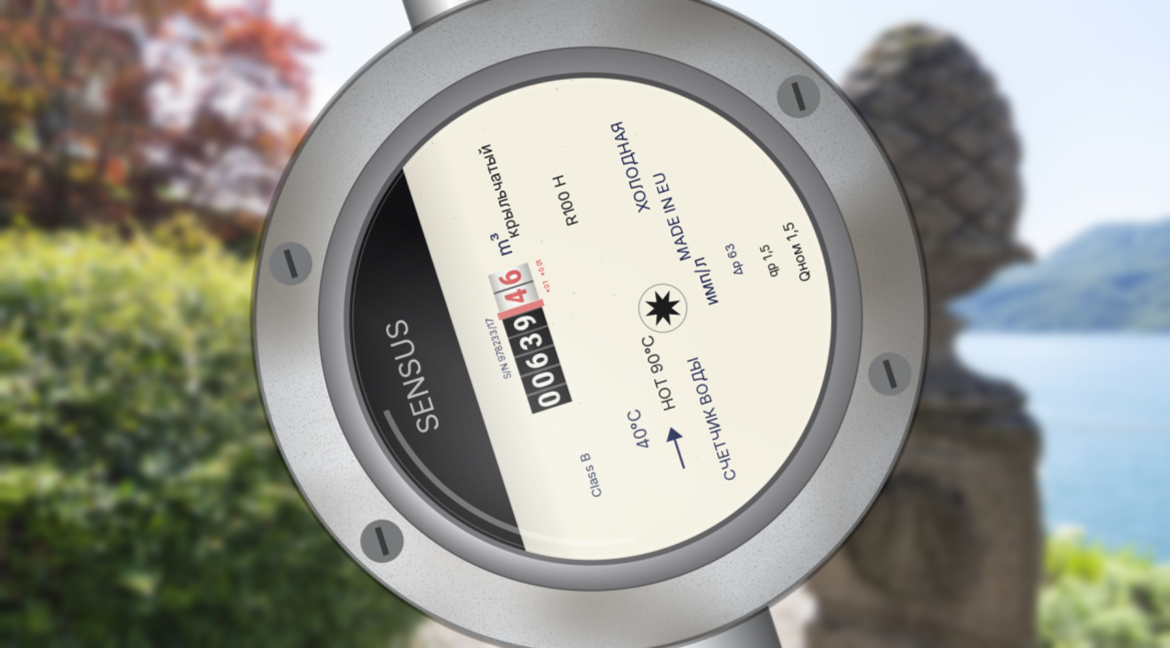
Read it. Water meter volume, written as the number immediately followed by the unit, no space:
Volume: 639.46m³
